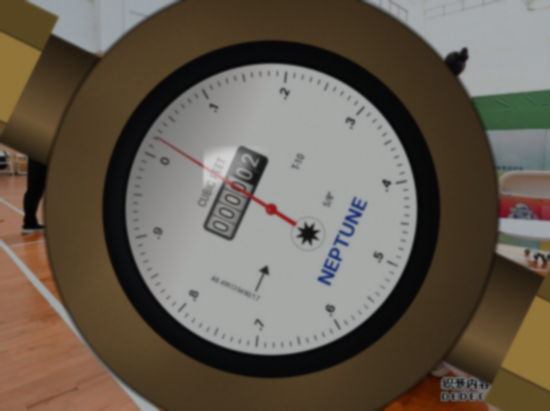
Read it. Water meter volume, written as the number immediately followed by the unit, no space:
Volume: 2.02ft³
